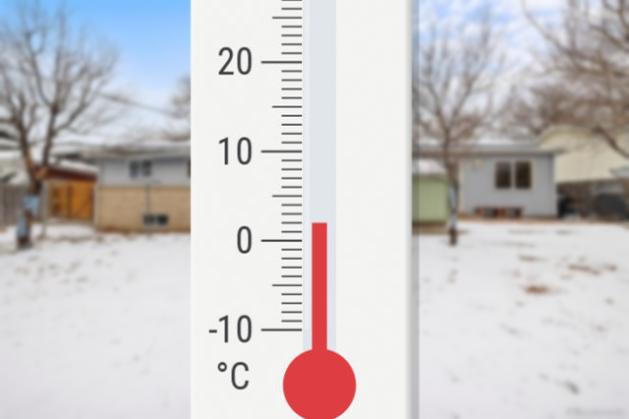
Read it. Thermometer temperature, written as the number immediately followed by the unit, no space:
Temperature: 2°C
